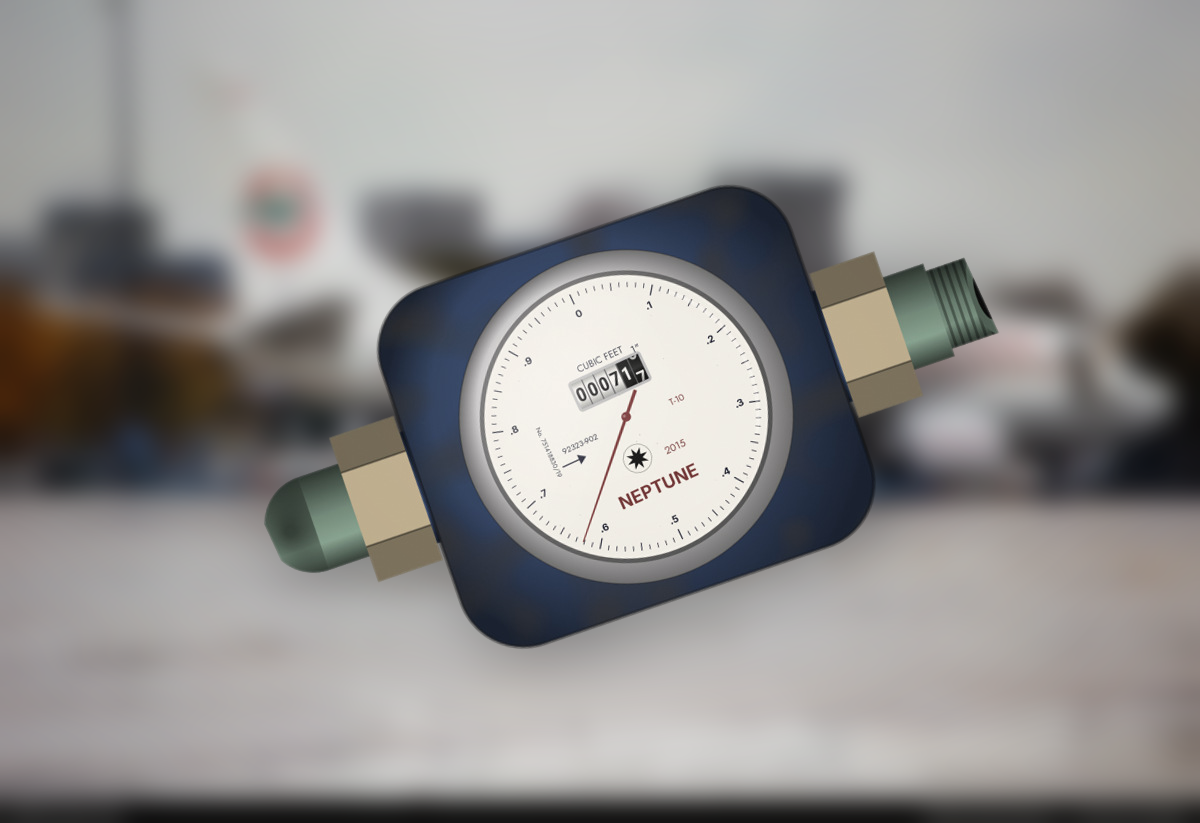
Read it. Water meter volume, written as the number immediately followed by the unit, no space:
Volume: 716.62ft³
